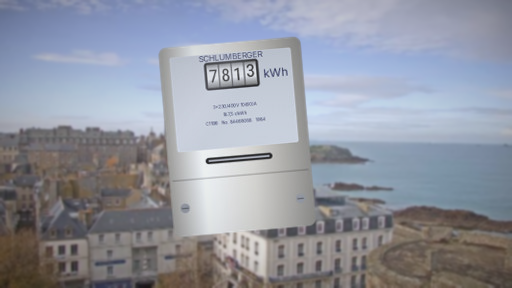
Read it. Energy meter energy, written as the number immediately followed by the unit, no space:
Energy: 7813kWh
